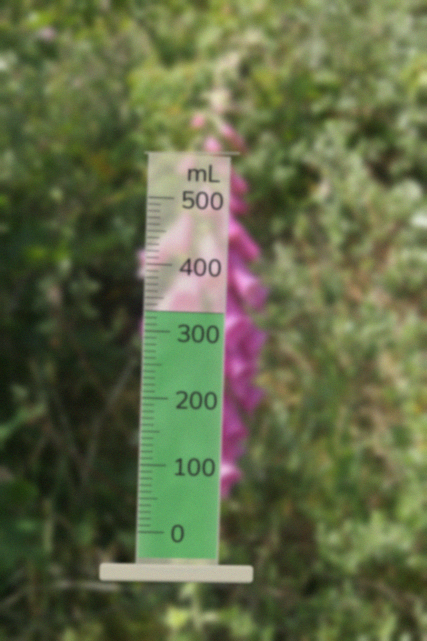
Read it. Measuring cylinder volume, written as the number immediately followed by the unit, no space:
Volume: 330mL
